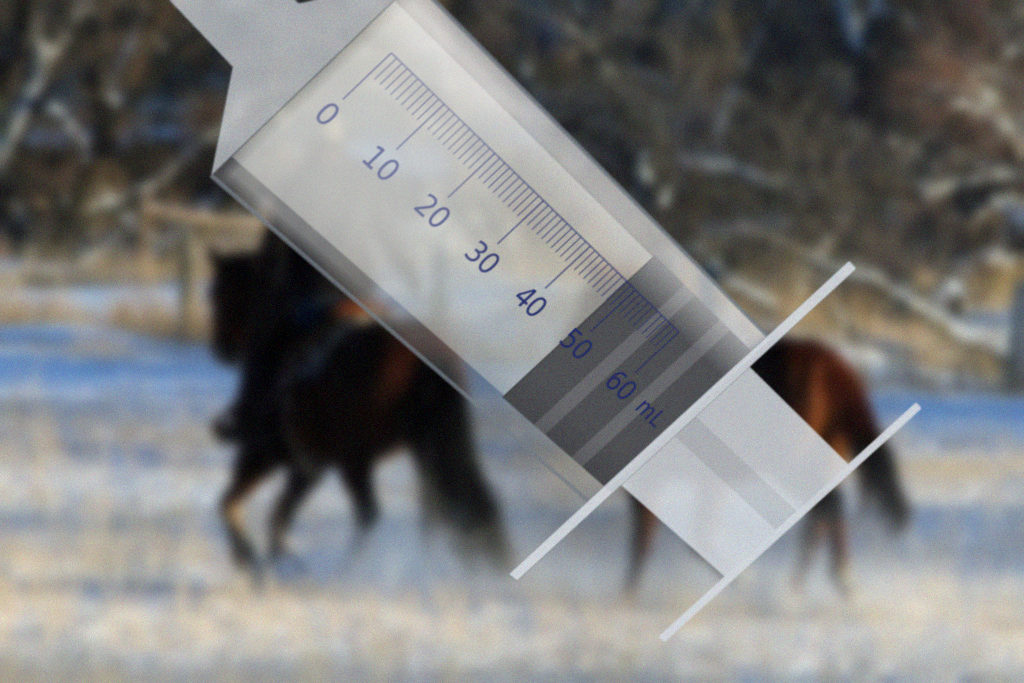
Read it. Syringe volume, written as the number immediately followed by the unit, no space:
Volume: 48mL
